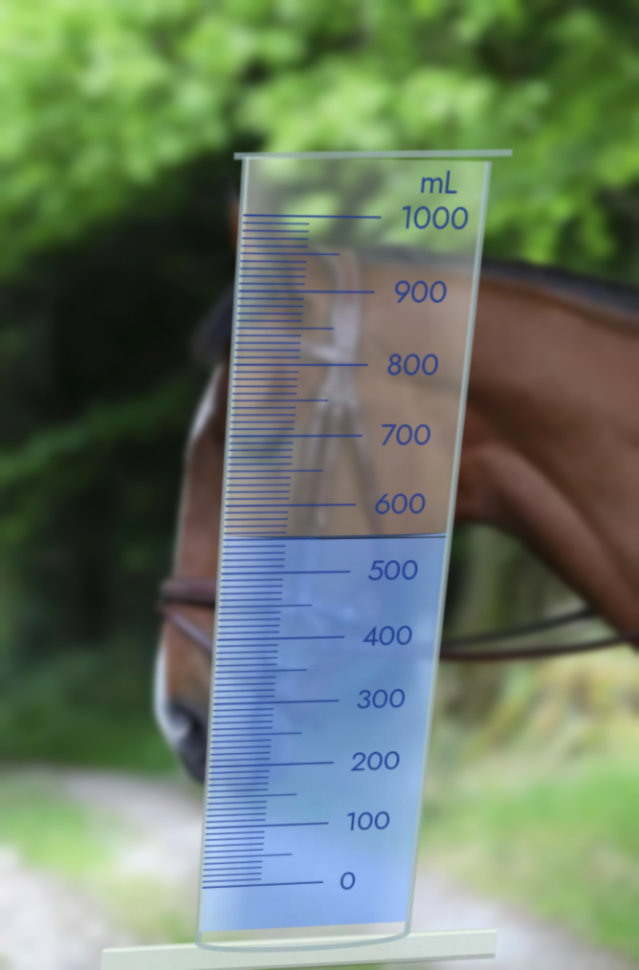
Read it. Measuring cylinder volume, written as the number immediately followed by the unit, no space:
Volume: 550mL
